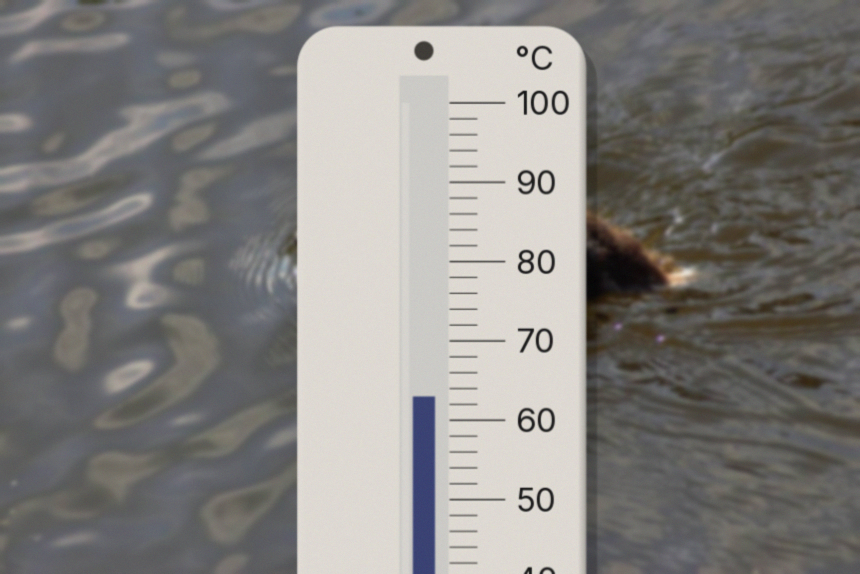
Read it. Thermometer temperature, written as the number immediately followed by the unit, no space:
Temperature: 63°C
